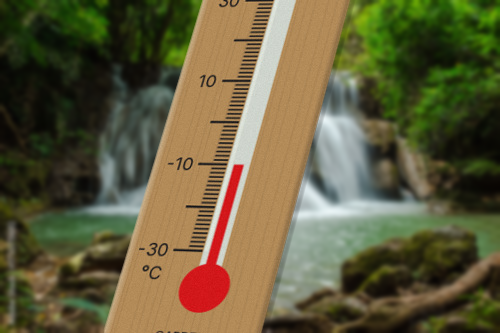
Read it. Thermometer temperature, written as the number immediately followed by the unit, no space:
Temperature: -10°C
